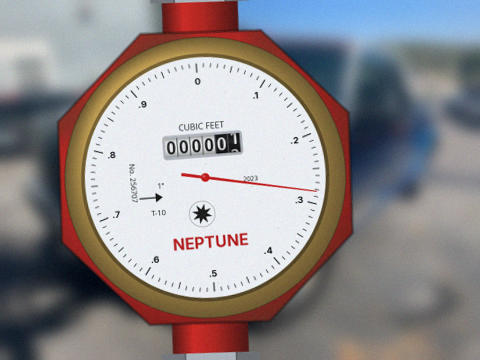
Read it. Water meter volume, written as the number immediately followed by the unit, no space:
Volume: 1.28ft³
